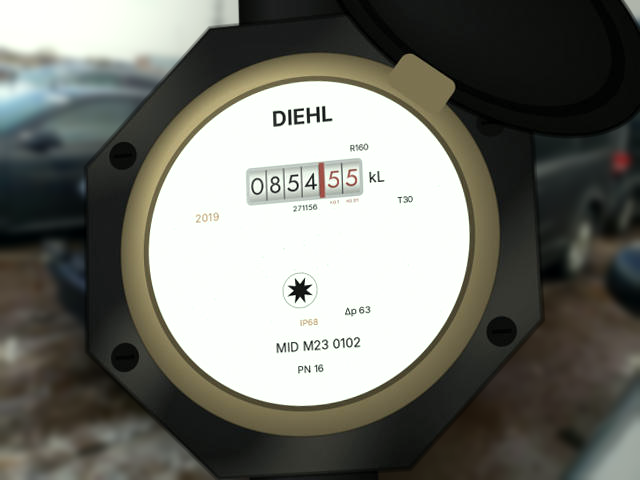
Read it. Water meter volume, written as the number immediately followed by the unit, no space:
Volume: 854.55kL
